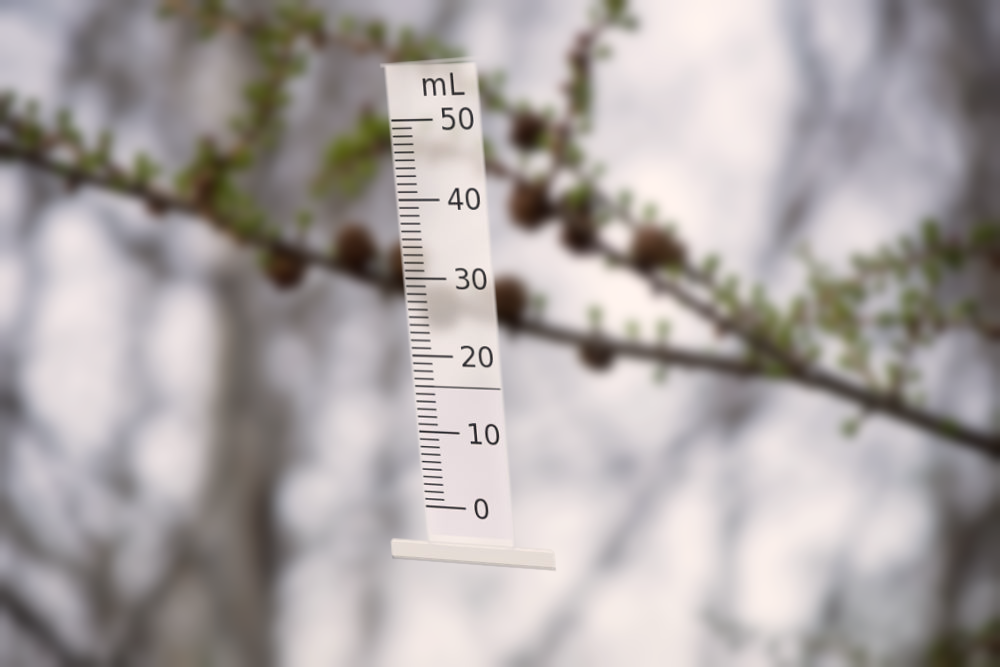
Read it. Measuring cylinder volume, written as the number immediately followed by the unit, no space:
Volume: 16mL
